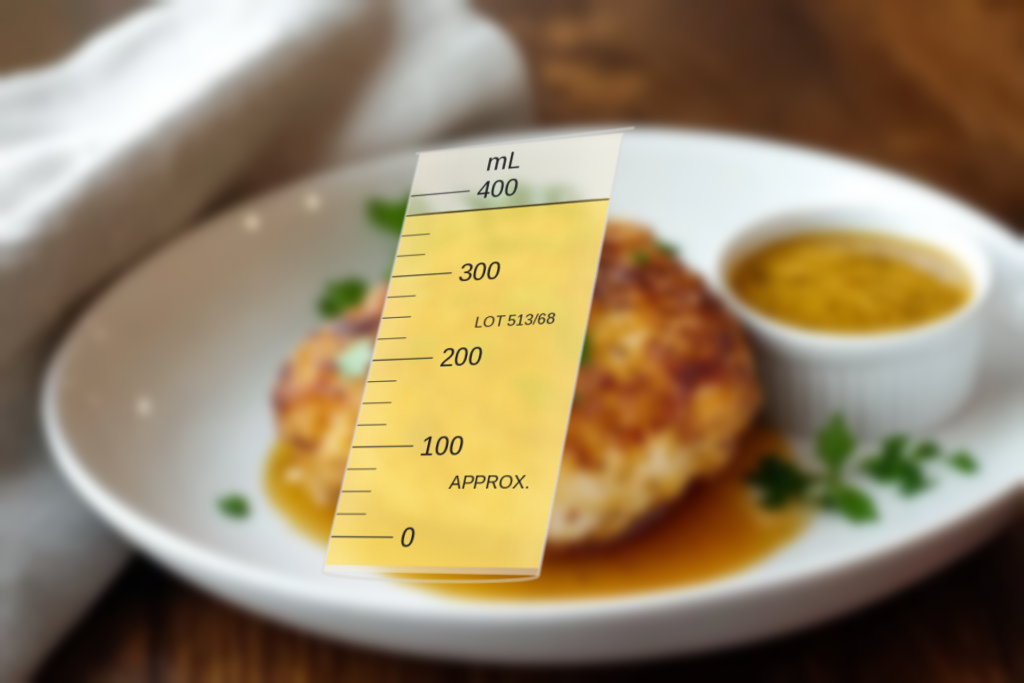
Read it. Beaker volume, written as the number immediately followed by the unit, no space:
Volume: 375mL
